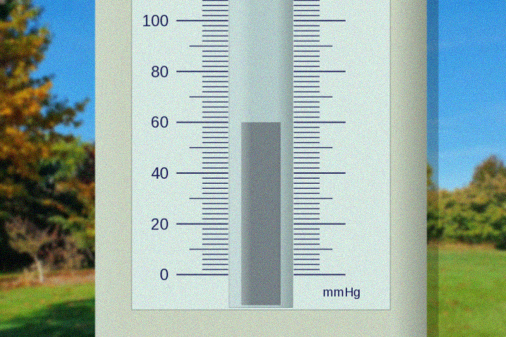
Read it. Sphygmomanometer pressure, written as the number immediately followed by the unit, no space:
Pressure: 60mmHg
